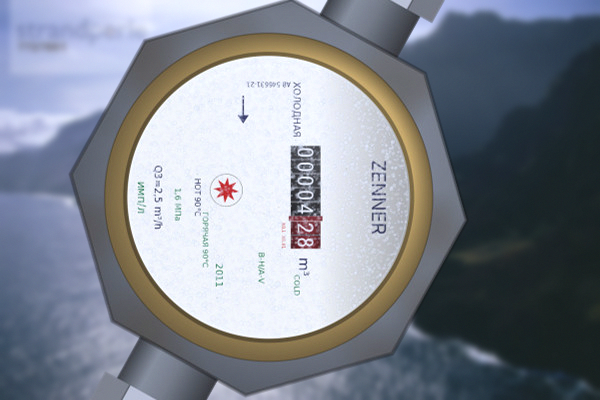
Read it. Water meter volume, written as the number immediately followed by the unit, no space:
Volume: 4.28m³
